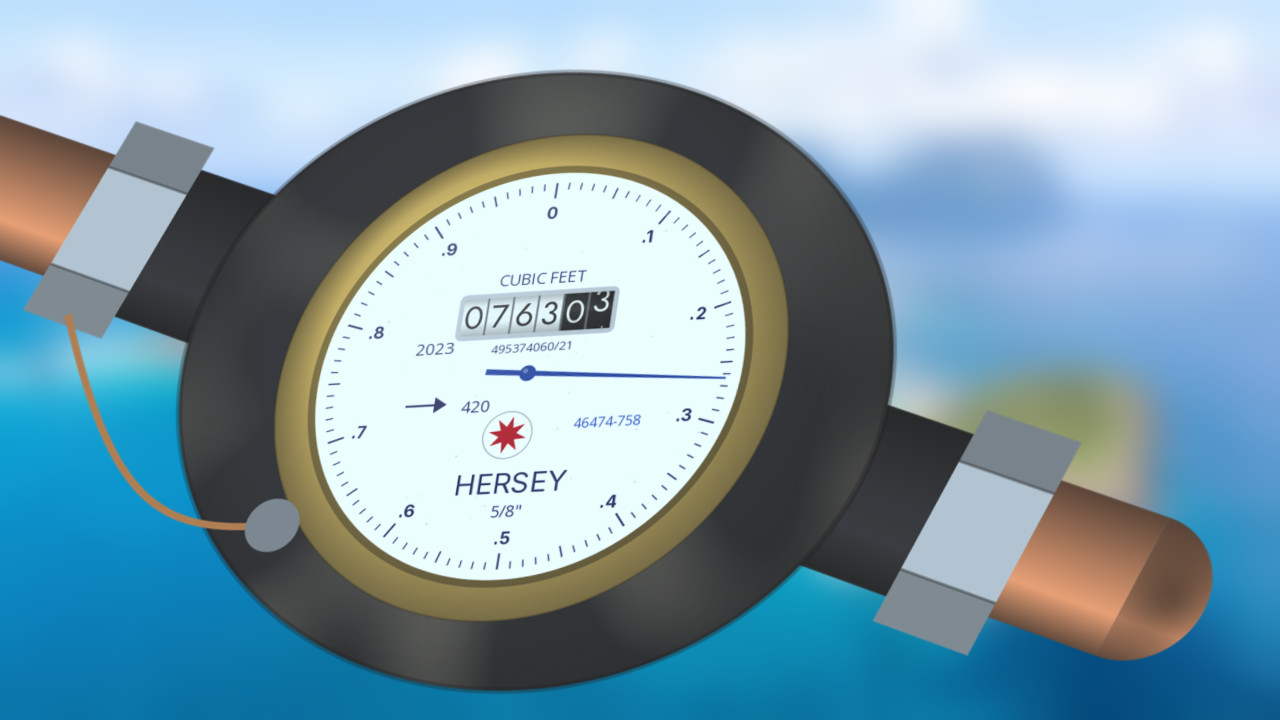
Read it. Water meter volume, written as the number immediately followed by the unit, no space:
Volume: 76303.26ft³
